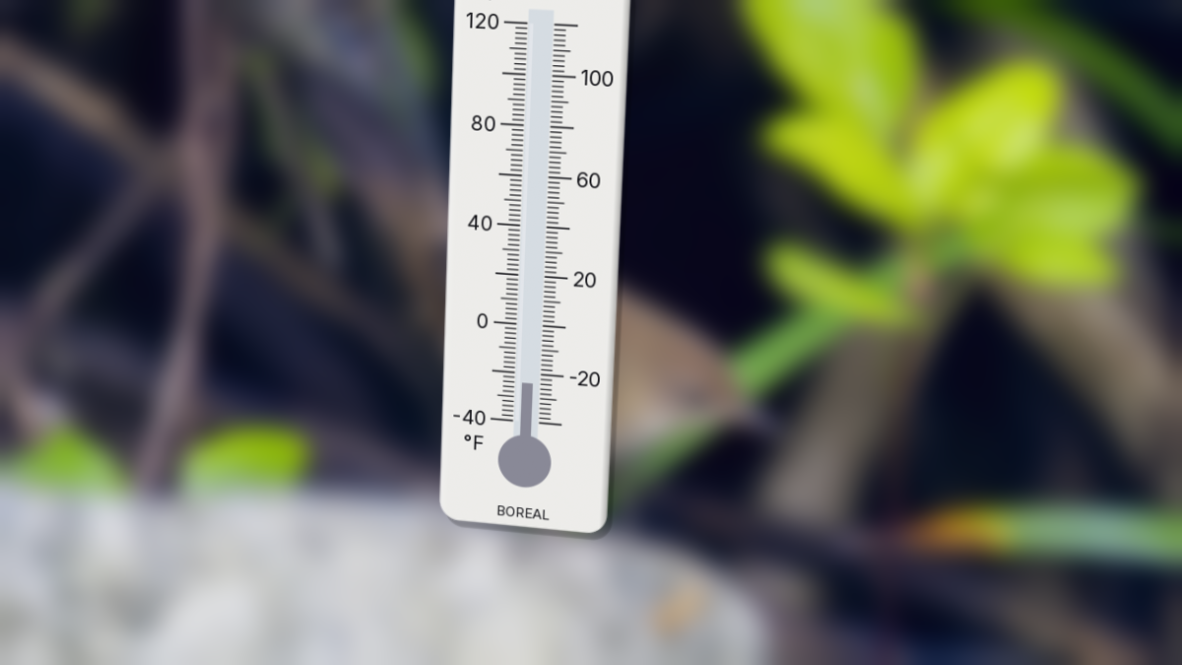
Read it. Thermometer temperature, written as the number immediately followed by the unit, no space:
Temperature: -24°F
